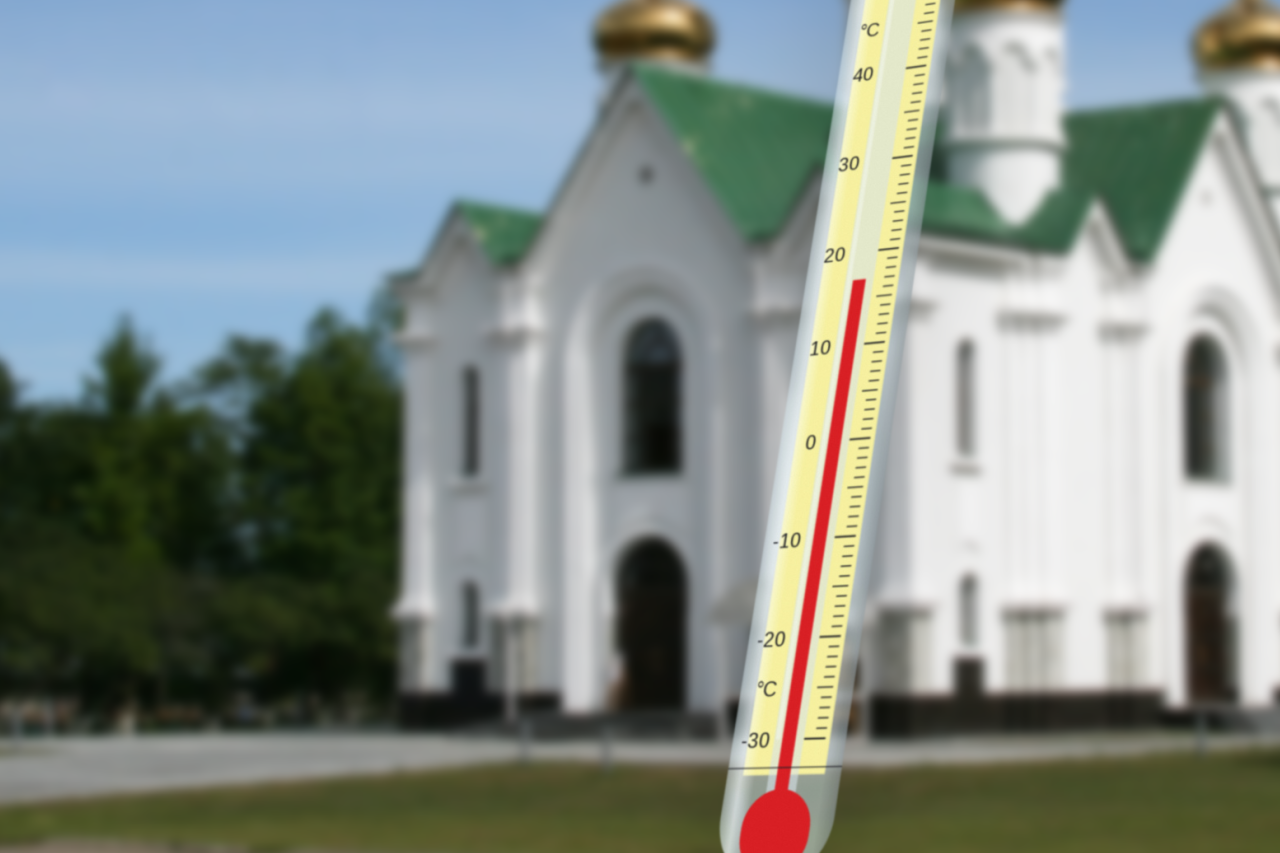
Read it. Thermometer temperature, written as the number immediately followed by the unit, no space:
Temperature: 17°C
